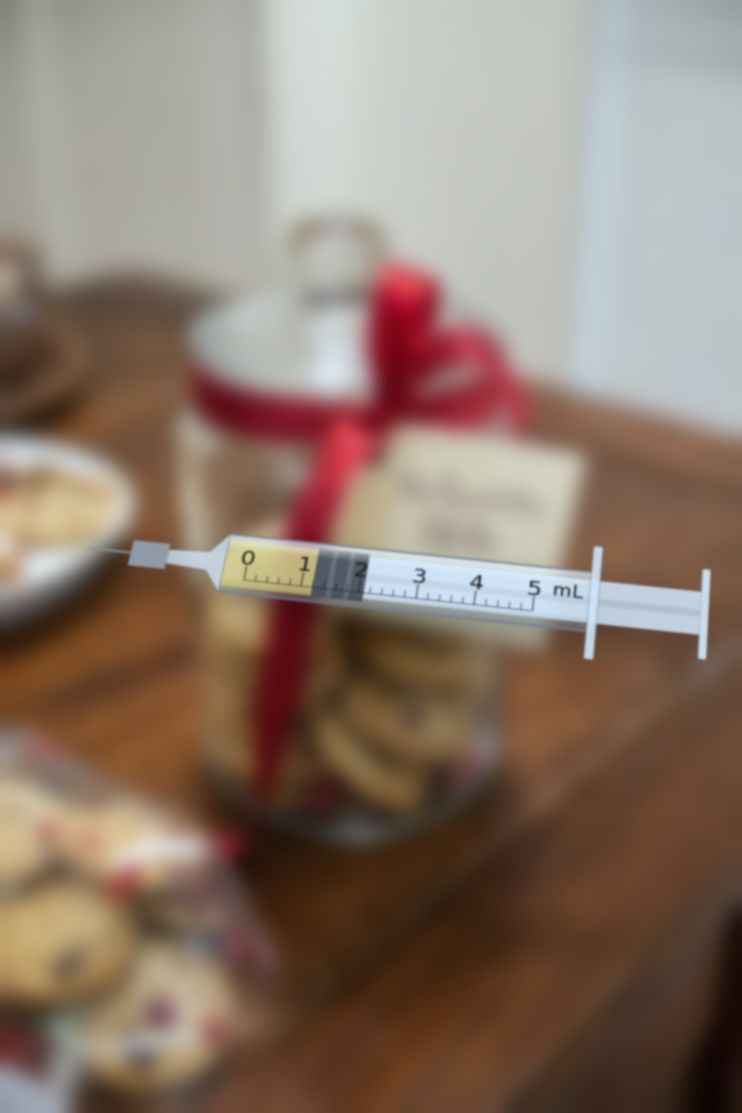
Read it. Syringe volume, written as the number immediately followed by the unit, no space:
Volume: 1.2mL
